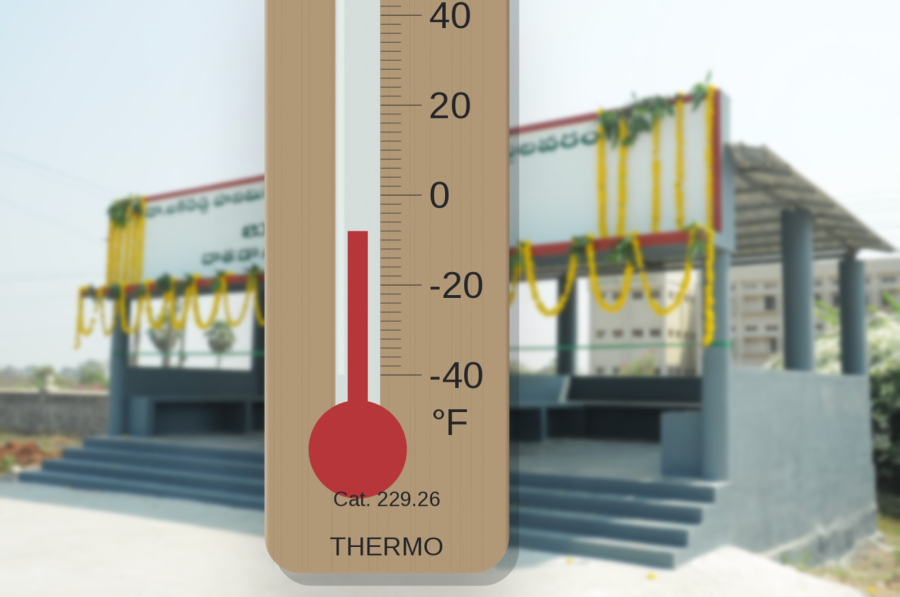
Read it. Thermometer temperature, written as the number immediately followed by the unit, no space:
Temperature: -8°F
